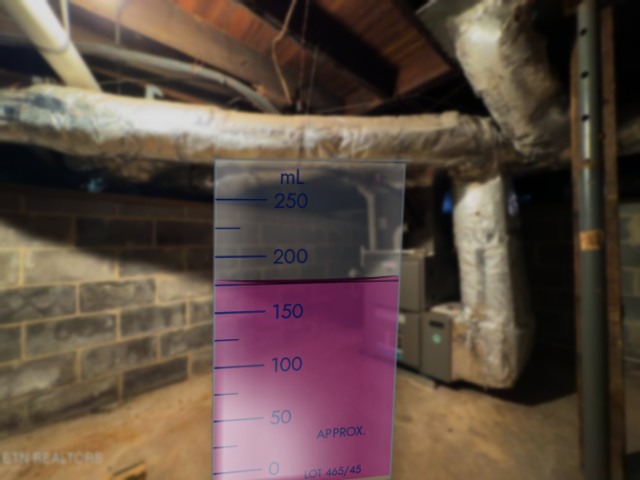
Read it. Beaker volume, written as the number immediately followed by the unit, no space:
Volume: 175mL
